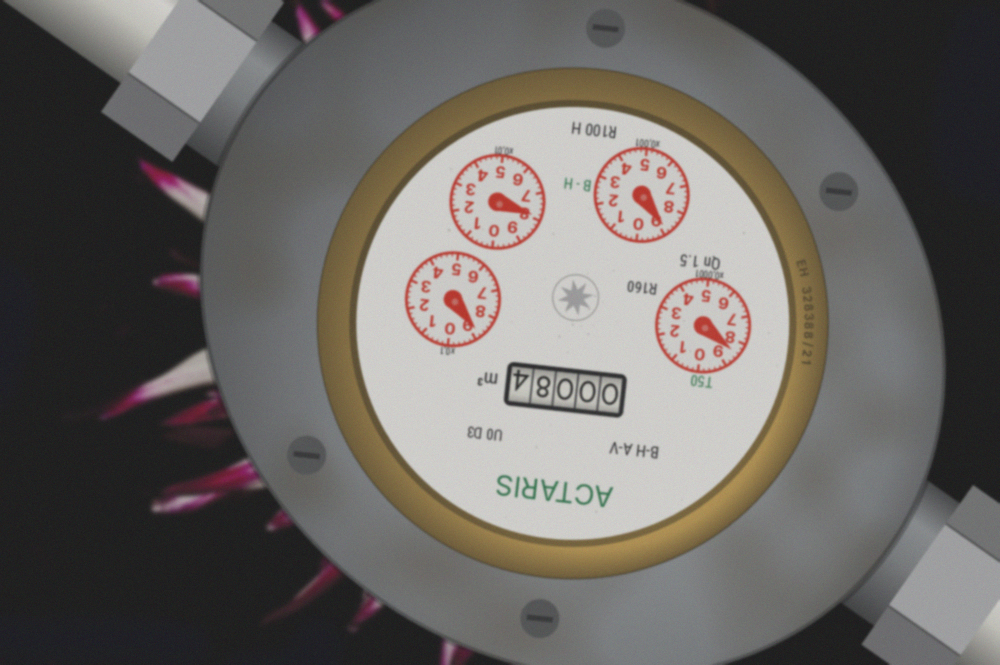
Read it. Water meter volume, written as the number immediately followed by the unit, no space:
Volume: 83.8788m³
